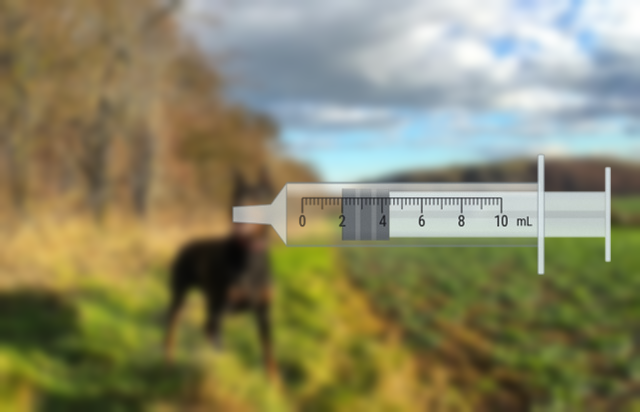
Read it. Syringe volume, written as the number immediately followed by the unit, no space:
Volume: 2mL
